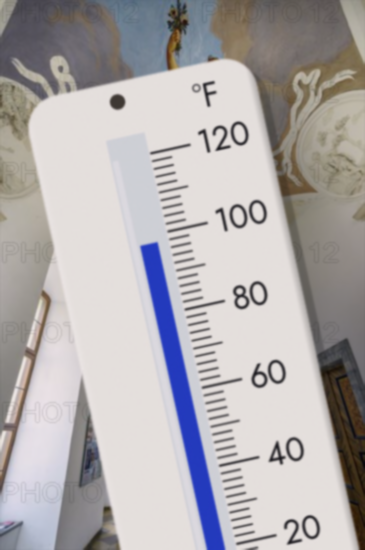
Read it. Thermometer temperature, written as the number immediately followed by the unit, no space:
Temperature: 98°F
